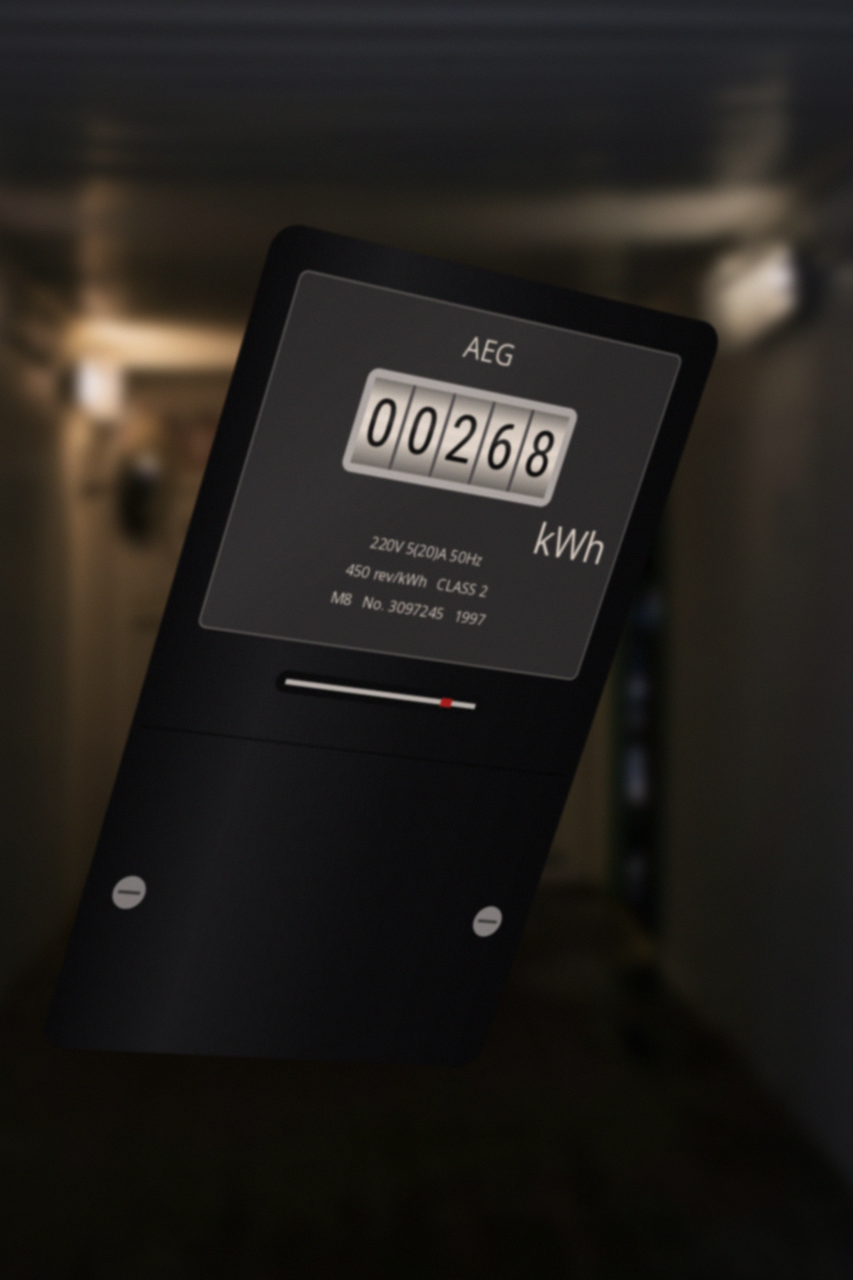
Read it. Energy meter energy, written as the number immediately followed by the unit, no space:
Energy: 268kWh
